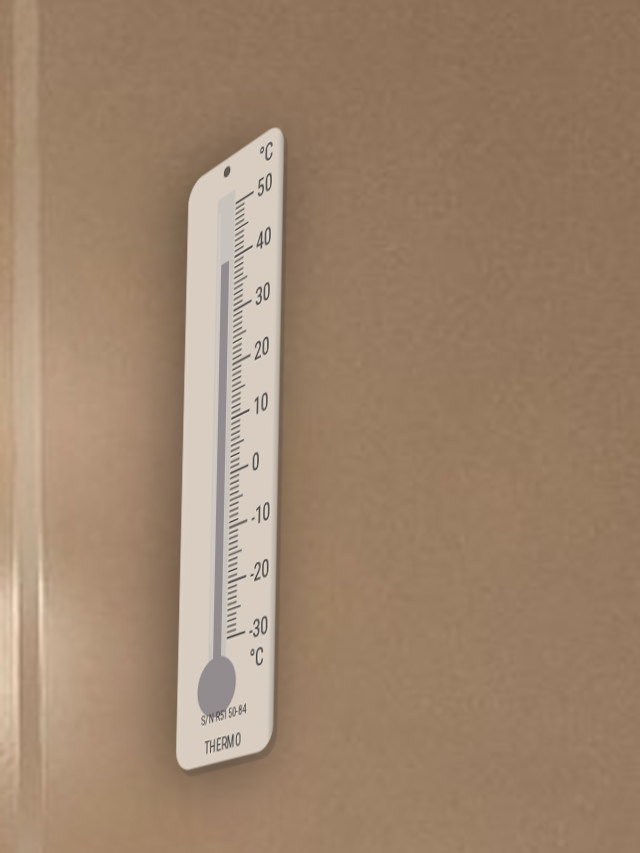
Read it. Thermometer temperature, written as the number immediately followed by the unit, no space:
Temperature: 40°C
